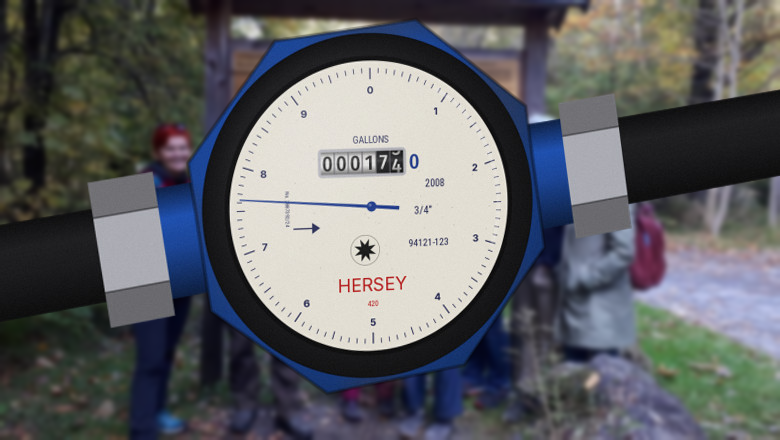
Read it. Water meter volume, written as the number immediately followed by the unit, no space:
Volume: 1737.6gal
